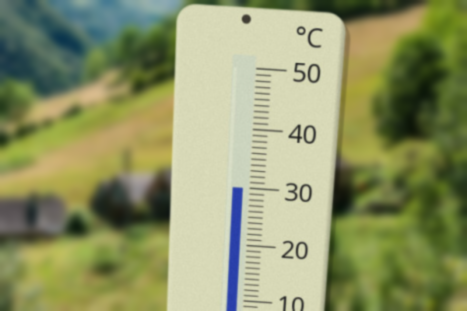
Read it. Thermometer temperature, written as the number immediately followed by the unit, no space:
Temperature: 30°C
